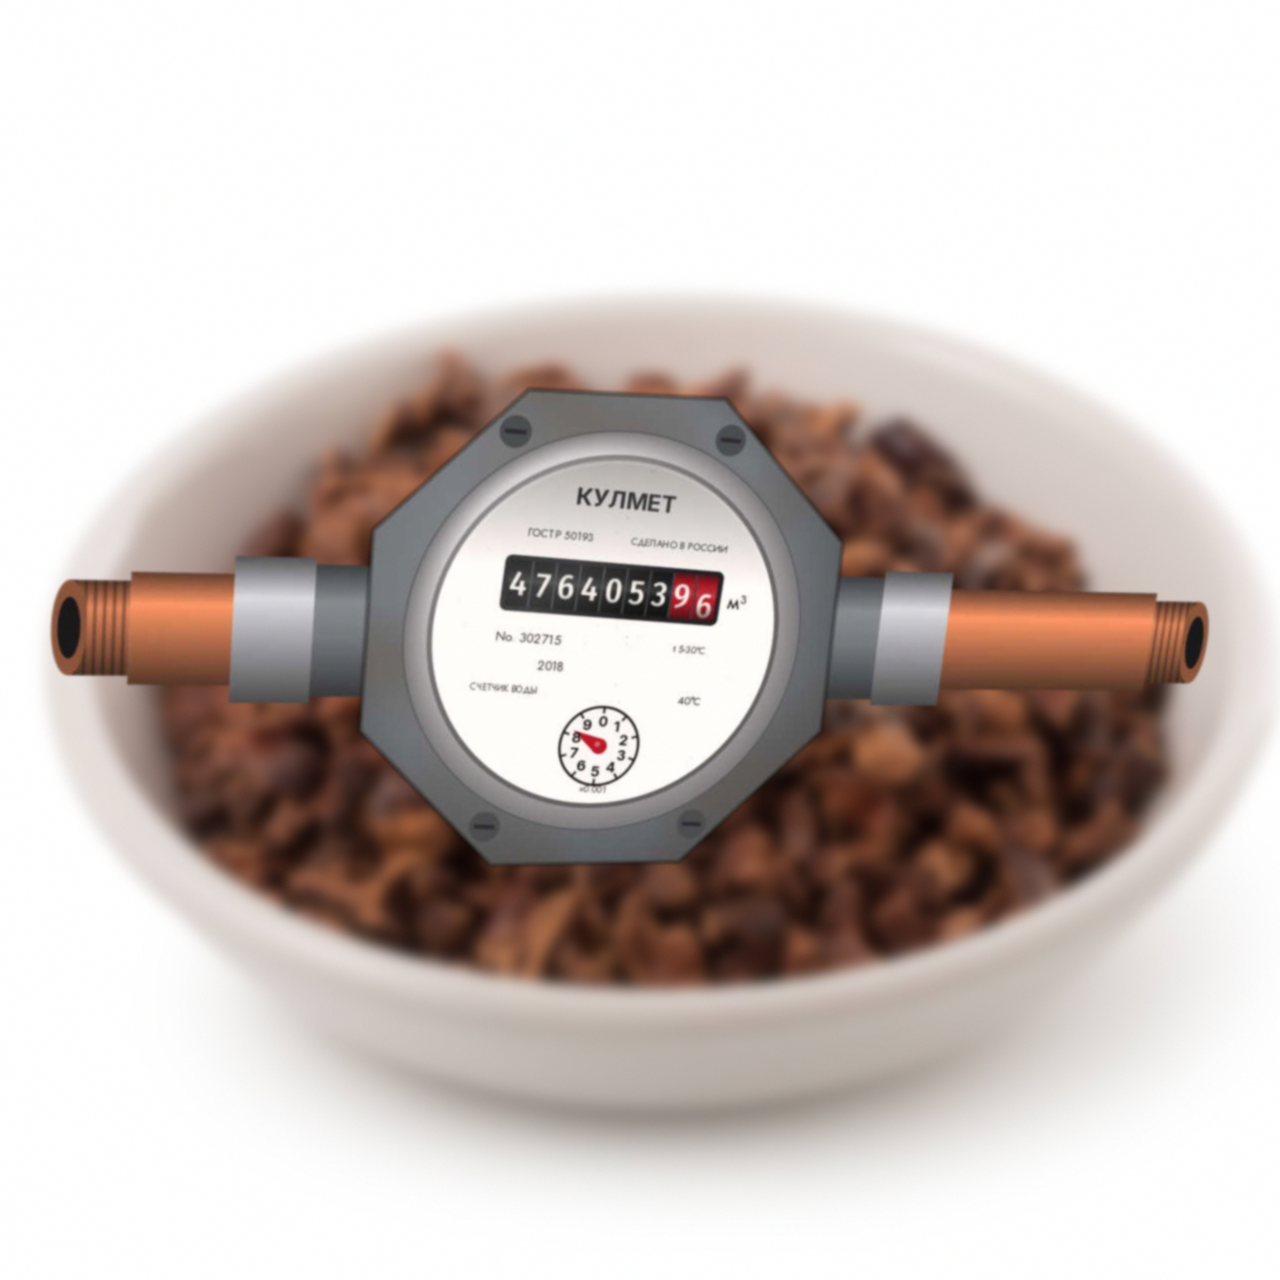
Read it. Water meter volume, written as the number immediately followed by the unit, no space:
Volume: 4764053.958m³
